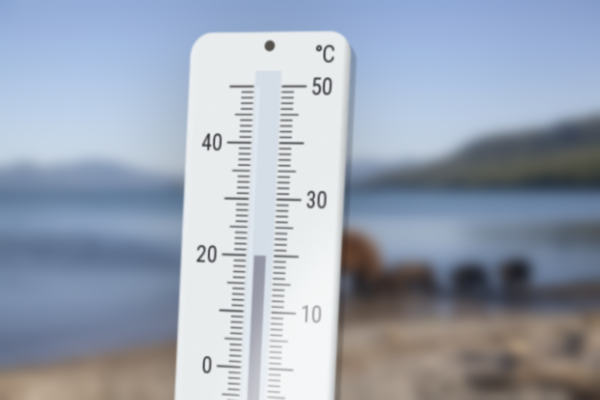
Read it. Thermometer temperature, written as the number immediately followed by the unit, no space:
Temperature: 20°C
